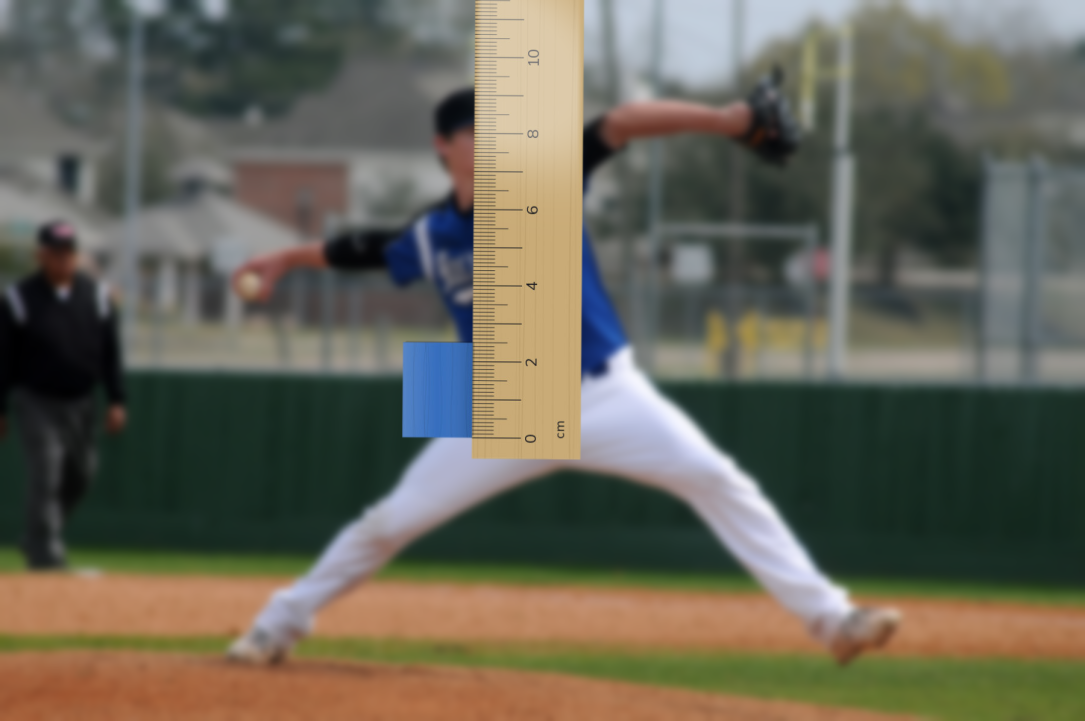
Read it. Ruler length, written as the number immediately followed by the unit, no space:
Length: 2.5cm
